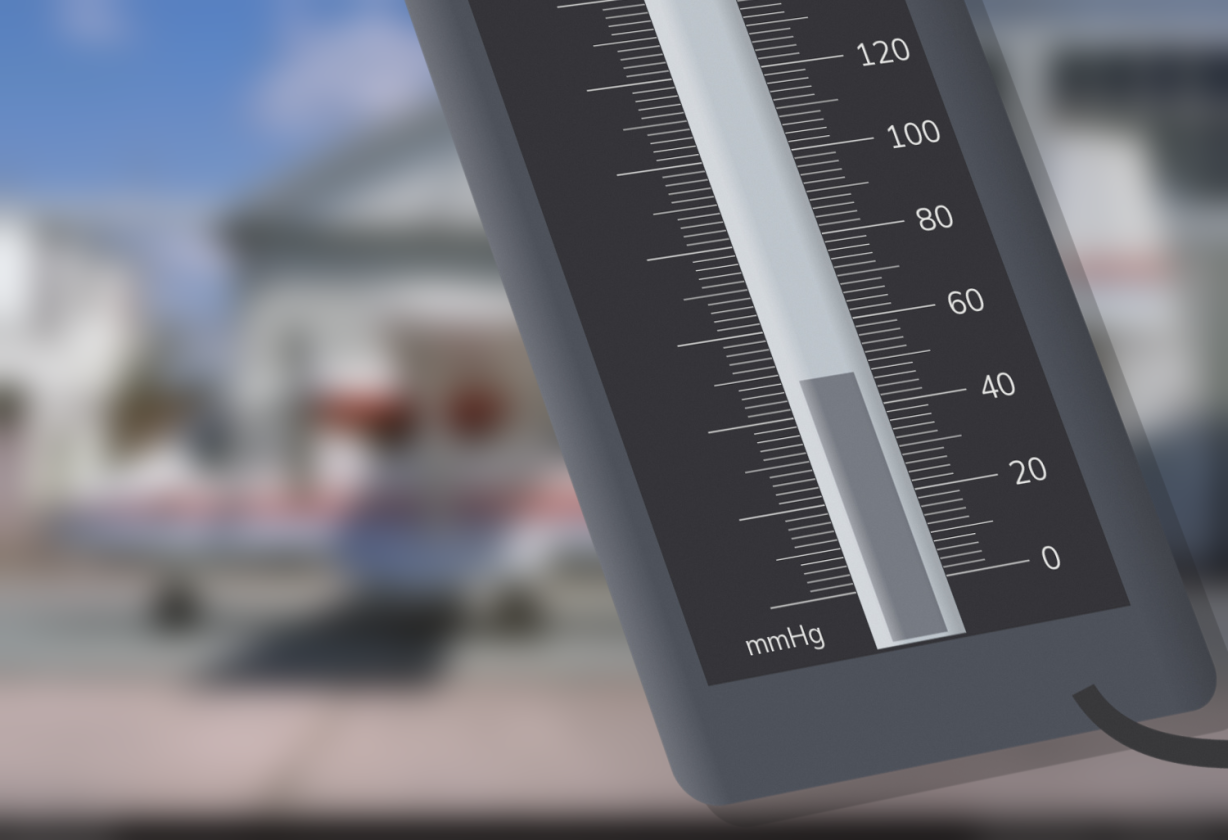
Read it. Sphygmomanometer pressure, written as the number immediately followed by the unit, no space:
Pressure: 48mmHg
